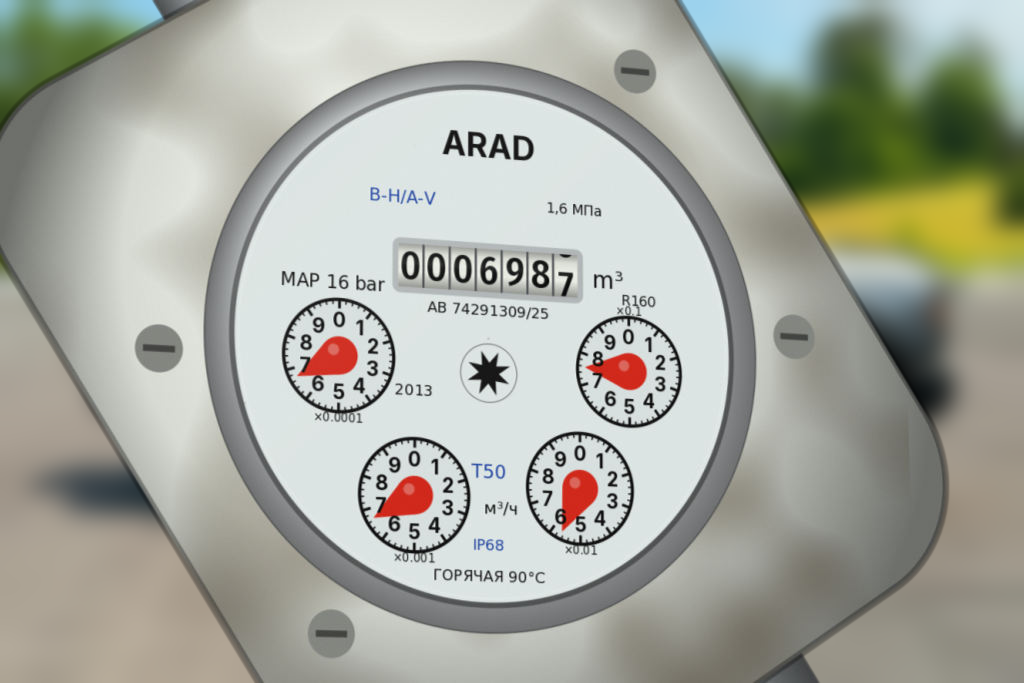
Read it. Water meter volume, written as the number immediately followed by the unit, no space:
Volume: 6986.7566m³
